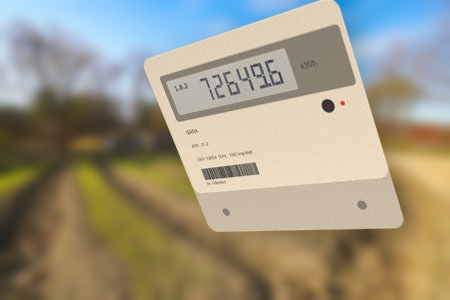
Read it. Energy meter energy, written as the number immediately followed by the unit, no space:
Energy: 72649.6kWh
